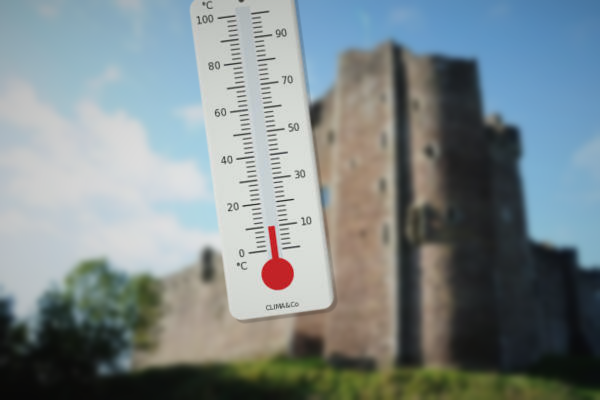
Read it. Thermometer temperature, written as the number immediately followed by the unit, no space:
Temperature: 10°C
